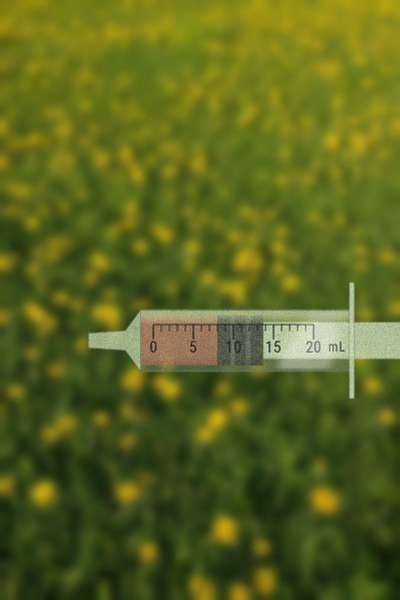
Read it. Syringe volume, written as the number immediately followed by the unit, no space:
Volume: 8mL
